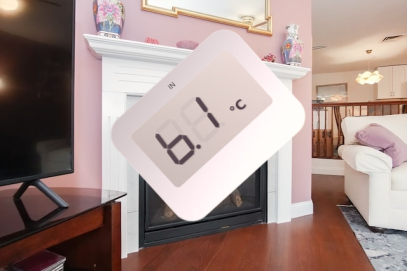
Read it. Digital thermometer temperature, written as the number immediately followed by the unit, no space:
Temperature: 6.1°C
